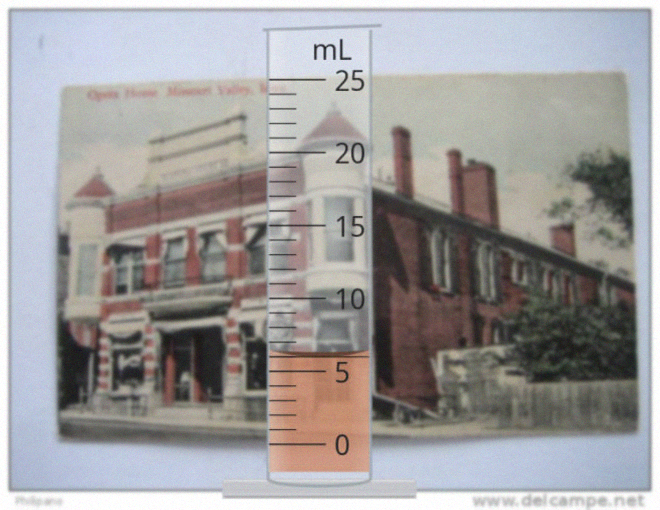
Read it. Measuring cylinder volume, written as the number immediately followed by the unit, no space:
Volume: 6mL
